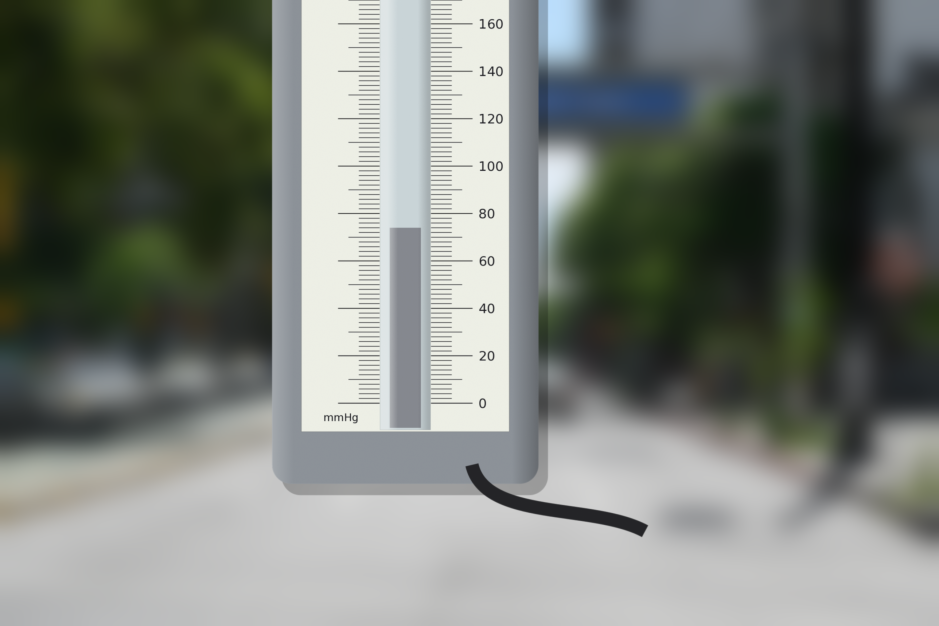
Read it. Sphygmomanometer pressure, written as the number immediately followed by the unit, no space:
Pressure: 74mmHg
